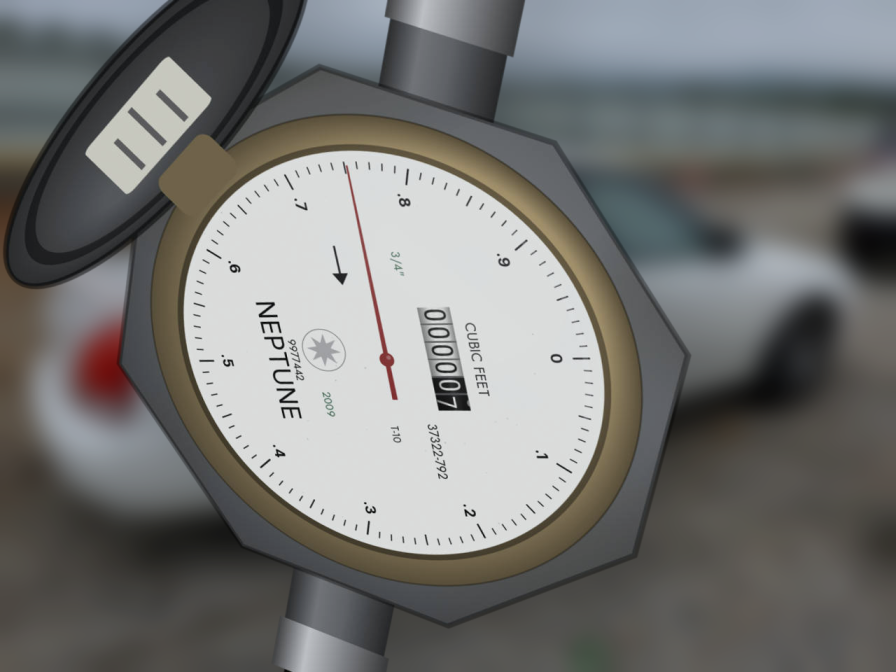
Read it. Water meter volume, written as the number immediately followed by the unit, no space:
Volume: 6.75ft³
